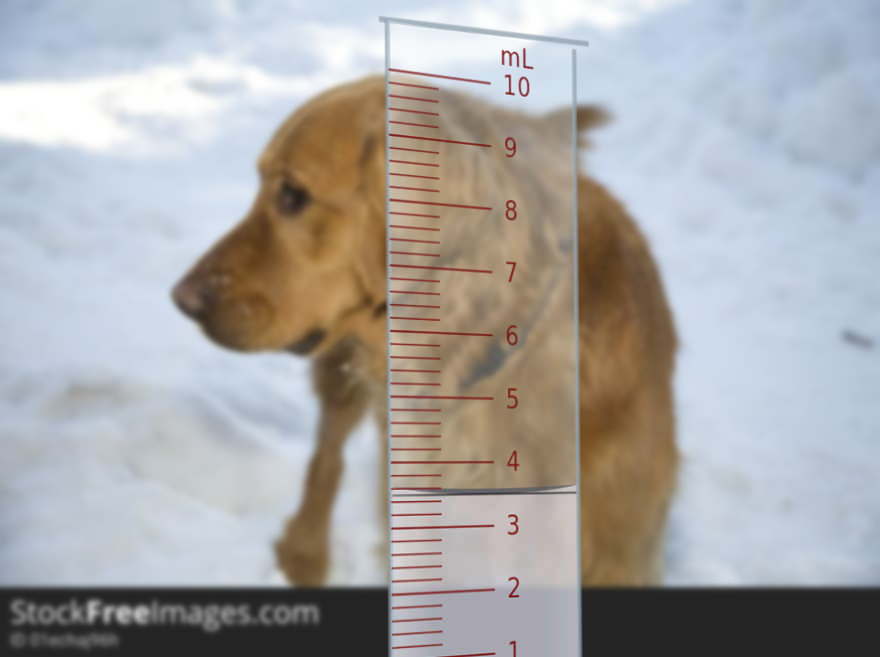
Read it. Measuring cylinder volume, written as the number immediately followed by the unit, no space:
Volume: 3.5mL
